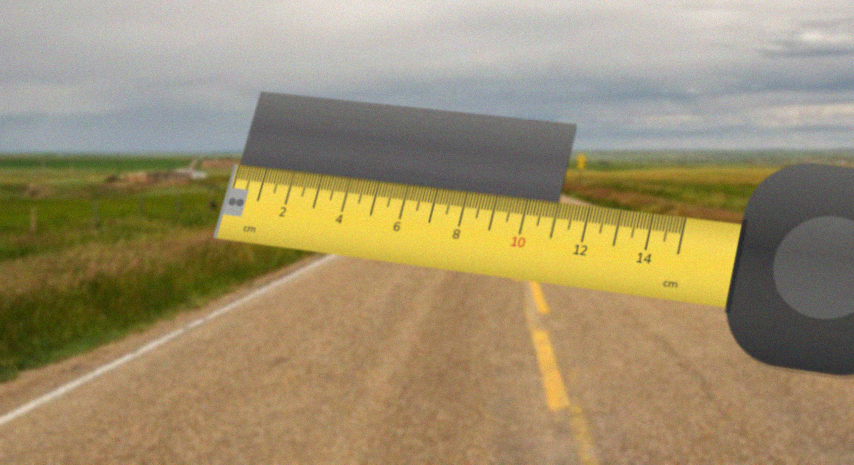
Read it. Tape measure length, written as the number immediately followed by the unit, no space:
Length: 11cm
